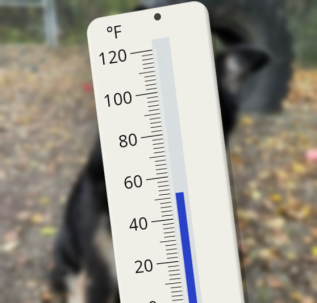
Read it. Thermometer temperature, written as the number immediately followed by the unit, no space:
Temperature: 52°F
